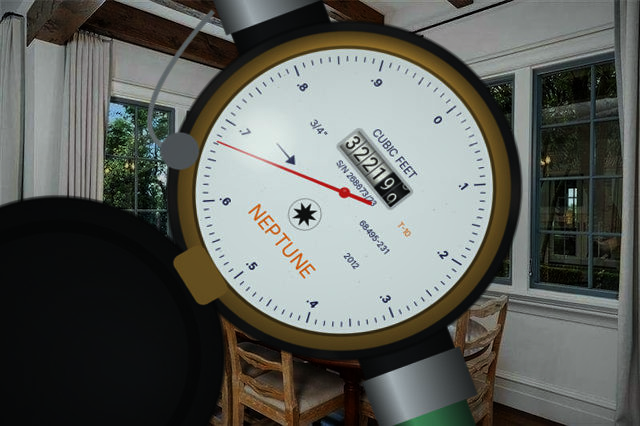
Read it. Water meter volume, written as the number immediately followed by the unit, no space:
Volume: 322198.67ft³
